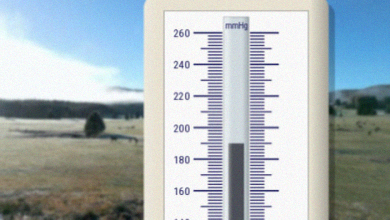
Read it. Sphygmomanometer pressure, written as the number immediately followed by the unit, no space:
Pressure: 190mmHg
